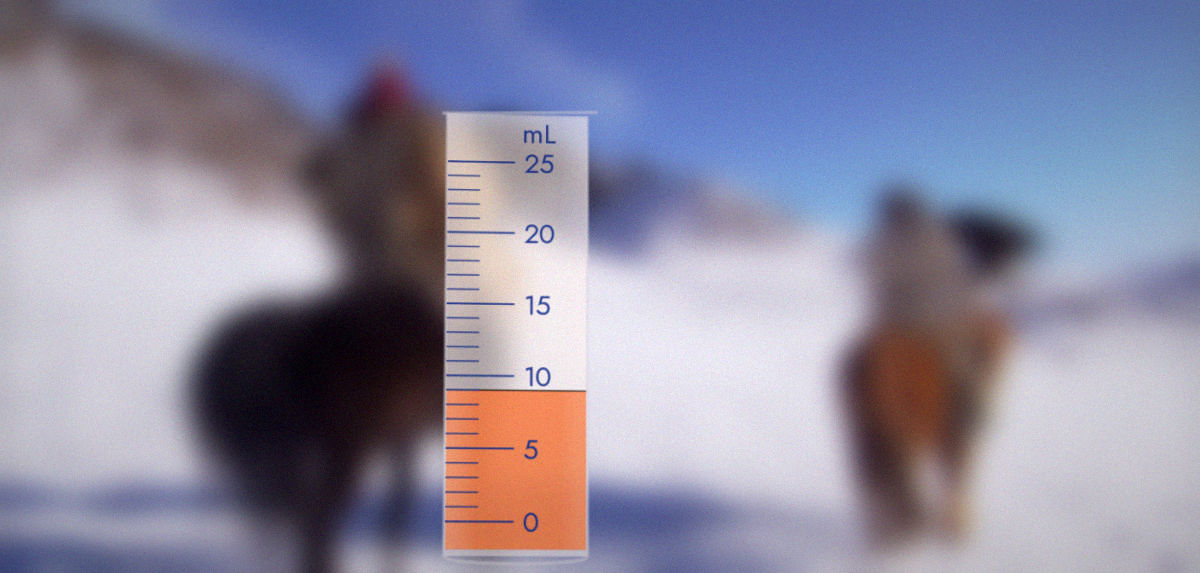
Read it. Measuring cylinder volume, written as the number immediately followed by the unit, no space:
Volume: 9mL
